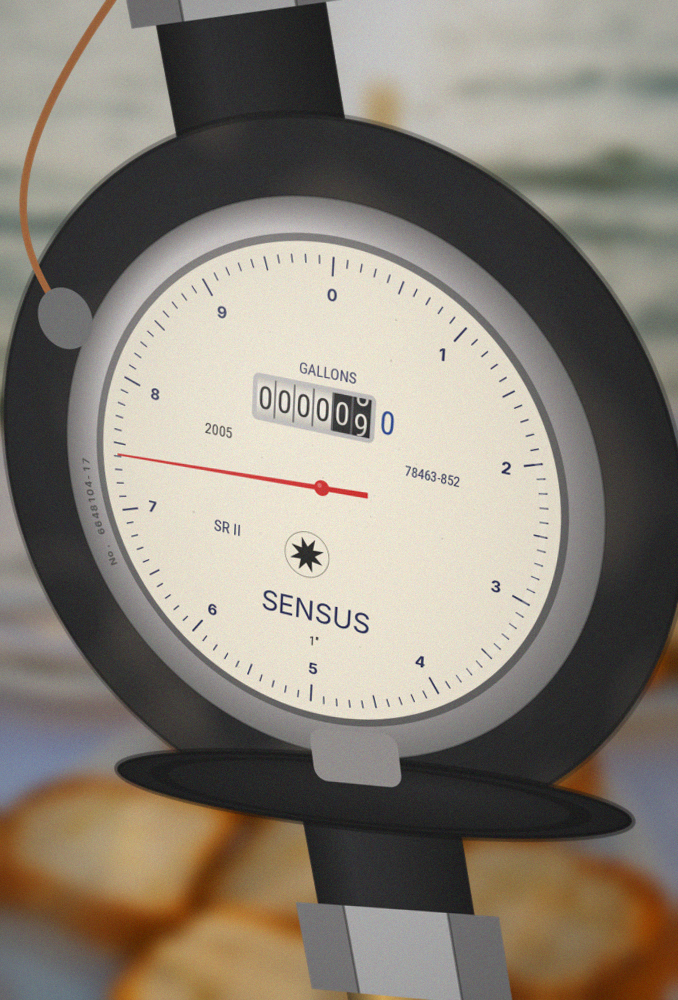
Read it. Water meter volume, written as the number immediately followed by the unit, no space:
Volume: 87.4gal
